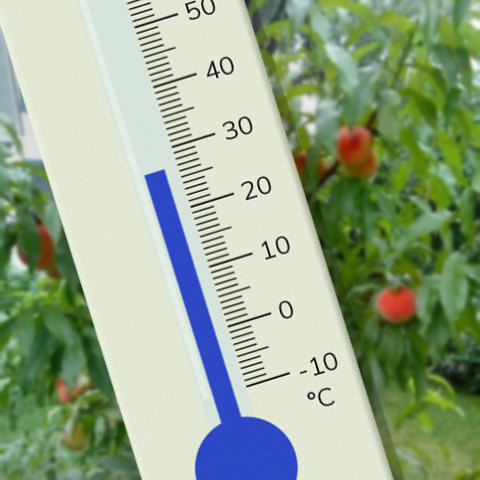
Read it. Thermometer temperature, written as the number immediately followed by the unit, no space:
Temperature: 27°C
